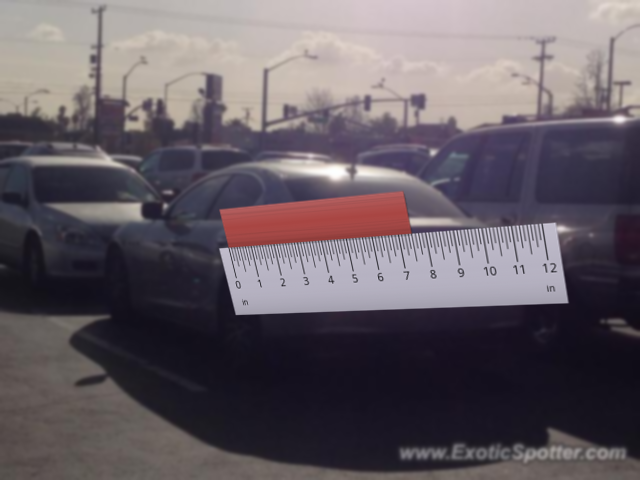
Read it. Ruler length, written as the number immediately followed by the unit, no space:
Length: 7.5in
